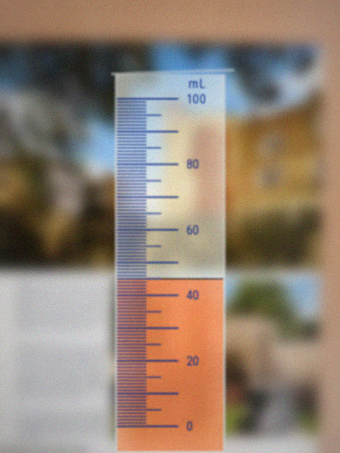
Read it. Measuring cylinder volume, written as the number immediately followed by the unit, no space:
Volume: 45mL
